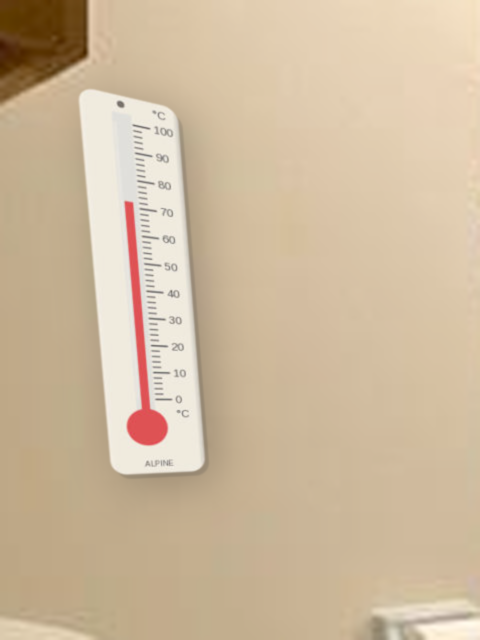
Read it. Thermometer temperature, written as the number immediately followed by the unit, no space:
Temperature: 72°C
